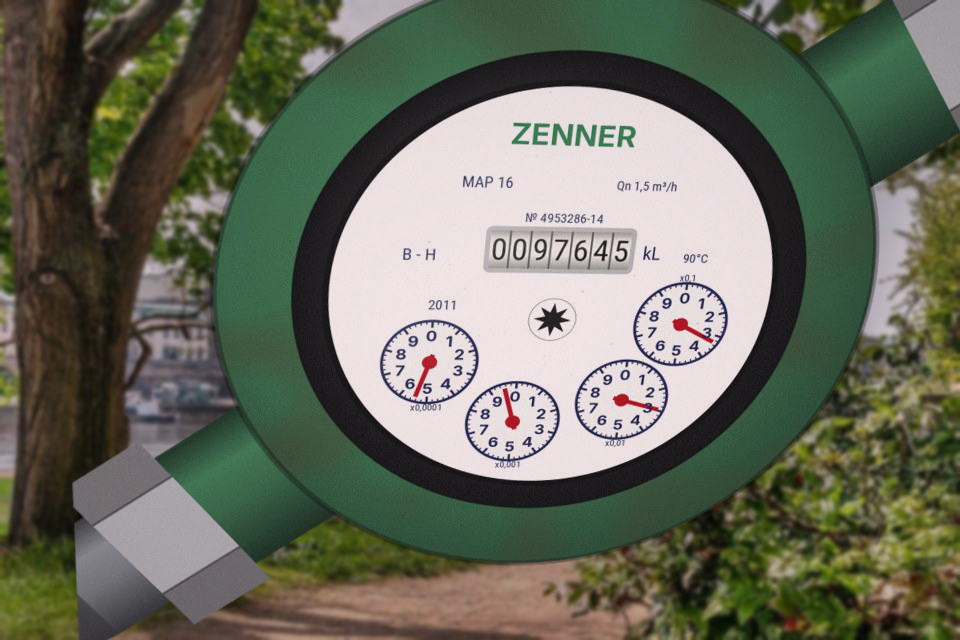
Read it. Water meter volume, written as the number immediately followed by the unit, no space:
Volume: 97645.3295kL
